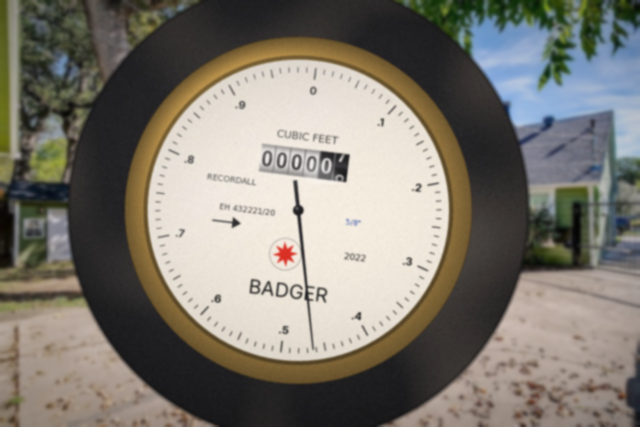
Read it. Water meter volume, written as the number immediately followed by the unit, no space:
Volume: 7.46ft³
